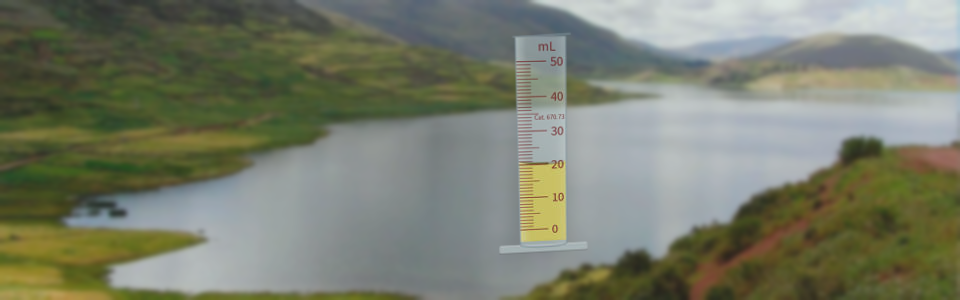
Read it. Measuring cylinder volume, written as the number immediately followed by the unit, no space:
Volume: 20mL
